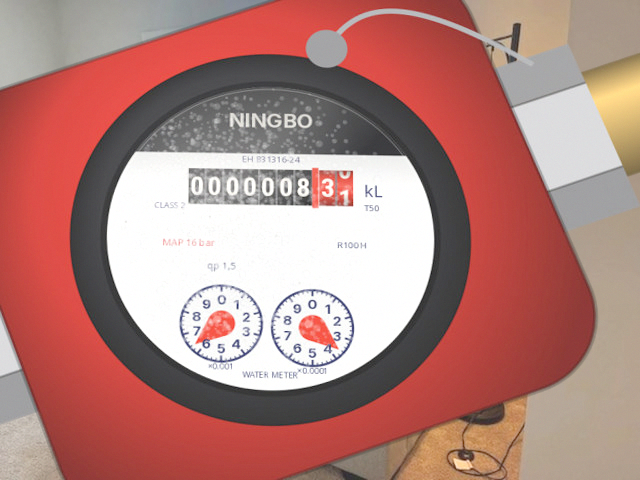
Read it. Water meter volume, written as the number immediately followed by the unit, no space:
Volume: 8.3063kL
